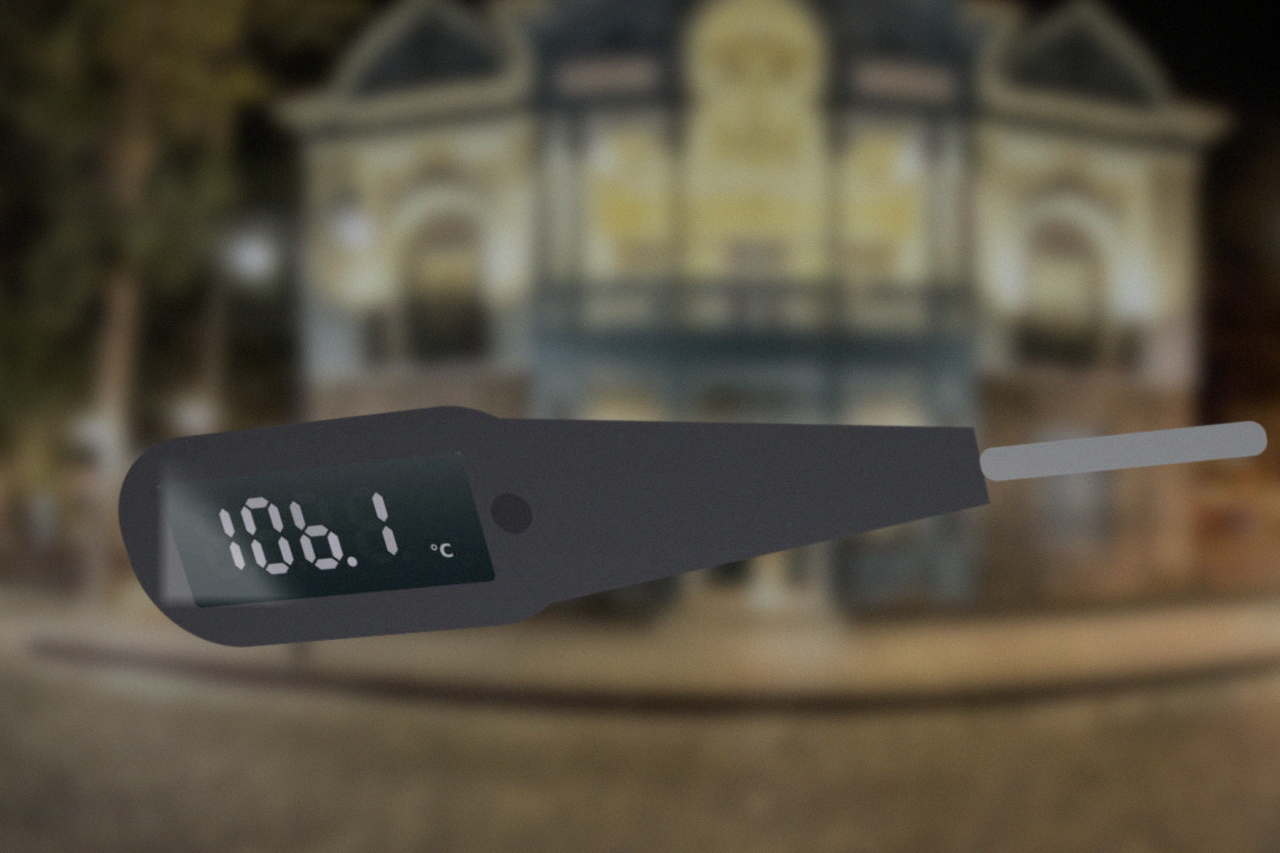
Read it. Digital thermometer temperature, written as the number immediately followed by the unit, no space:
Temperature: 106.1°C
